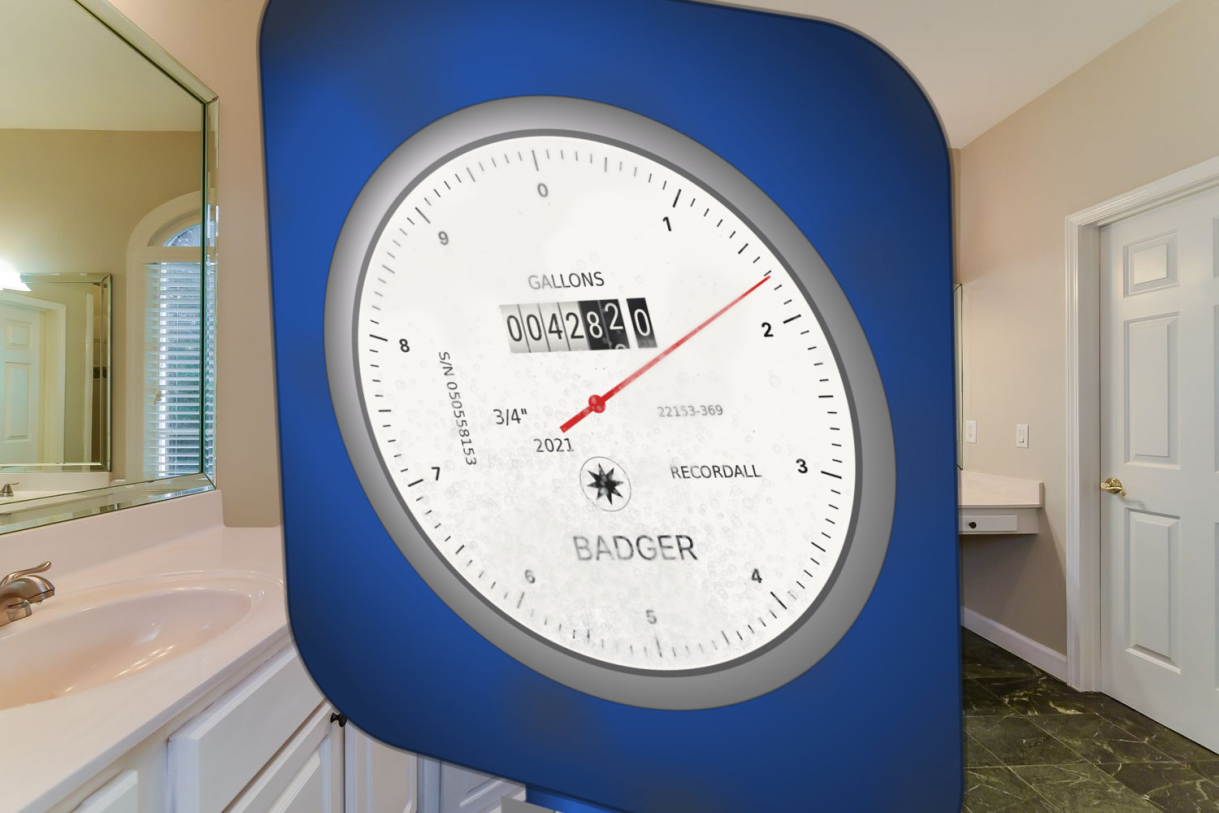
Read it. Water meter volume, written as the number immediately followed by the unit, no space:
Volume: 42821.7gal
